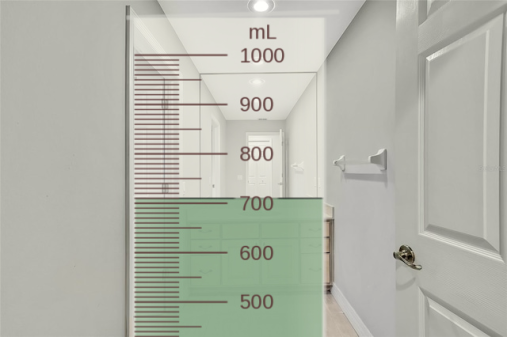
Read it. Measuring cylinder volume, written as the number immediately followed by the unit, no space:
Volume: 710mL
